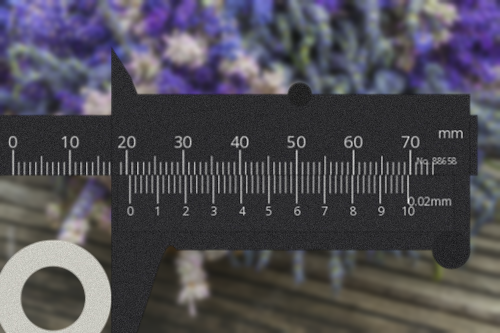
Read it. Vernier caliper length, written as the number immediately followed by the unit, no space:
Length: 20.6mm
